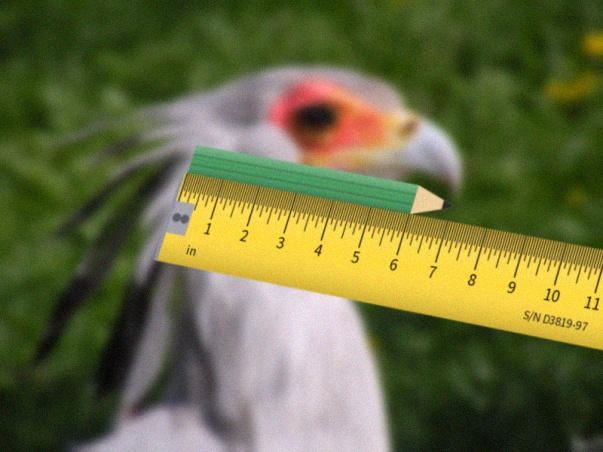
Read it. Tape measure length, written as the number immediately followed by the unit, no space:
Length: 7in
